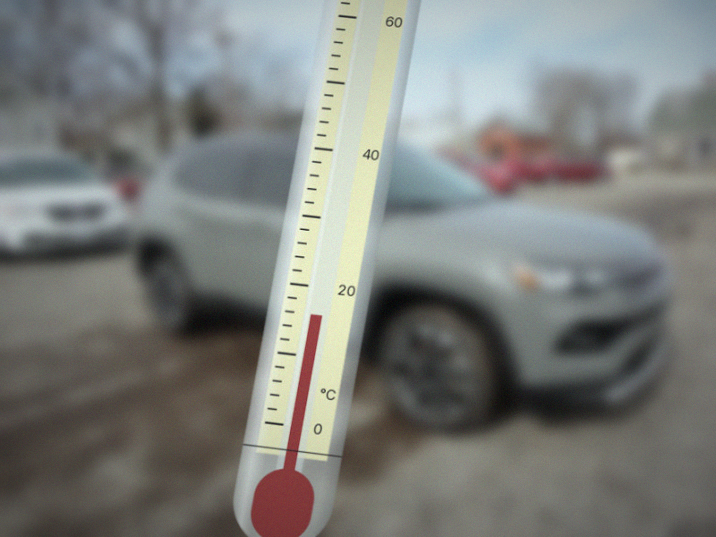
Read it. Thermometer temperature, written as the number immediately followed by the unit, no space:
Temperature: 16°C
